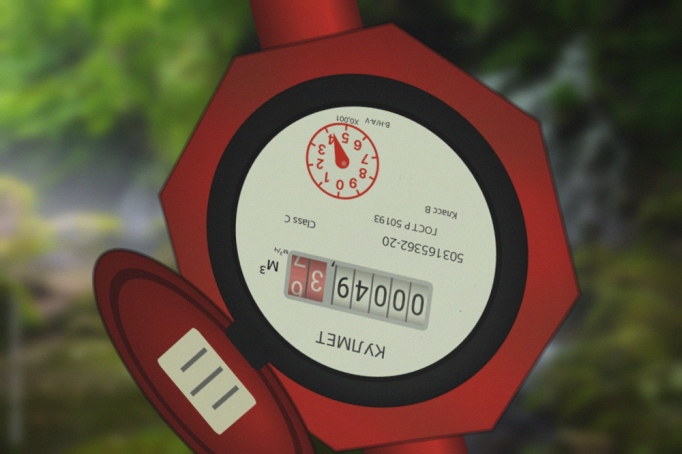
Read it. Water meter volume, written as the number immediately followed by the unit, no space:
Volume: 49.364m³
